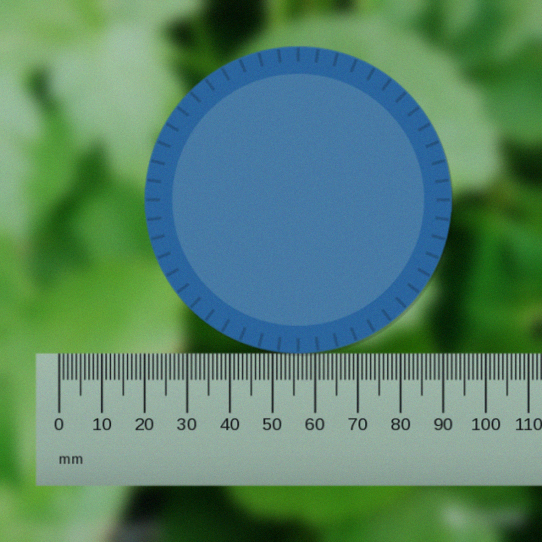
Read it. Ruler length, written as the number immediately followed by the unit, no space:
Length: 72mm
